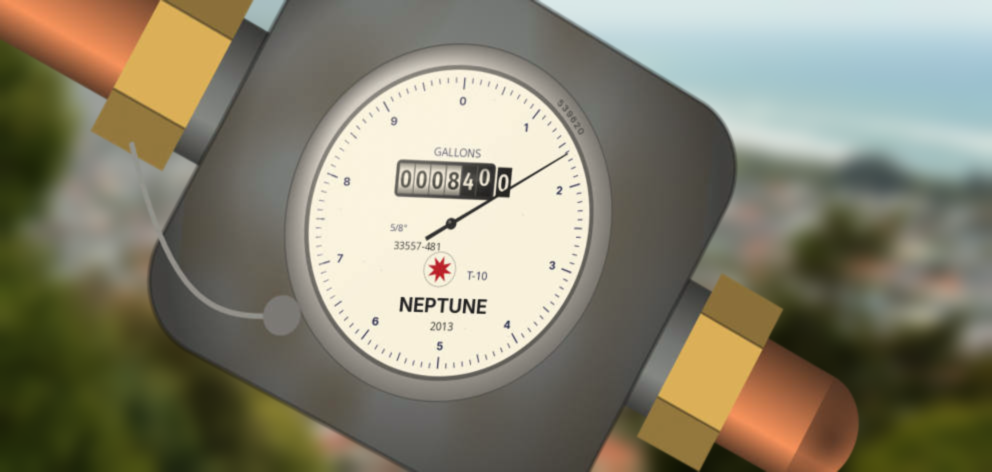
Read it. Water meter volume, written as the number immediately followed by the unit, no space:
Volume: 8401.6gal
